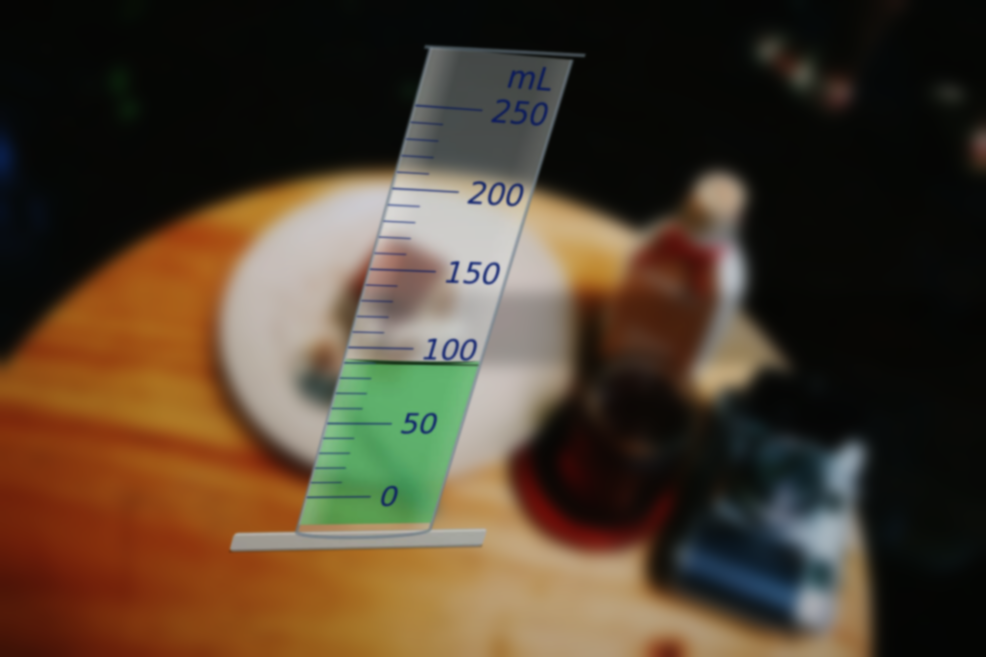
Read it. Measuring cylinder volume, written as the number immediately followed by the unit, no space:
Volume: 90mL
